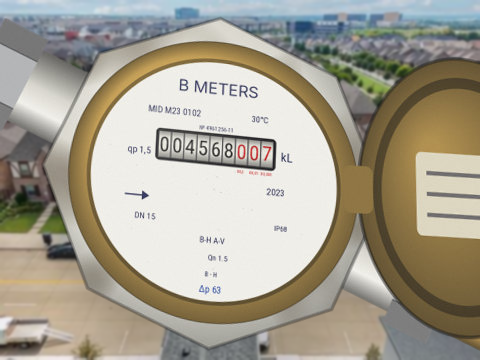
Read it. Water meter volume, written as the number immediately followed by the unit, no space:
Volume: 4568.007kL
